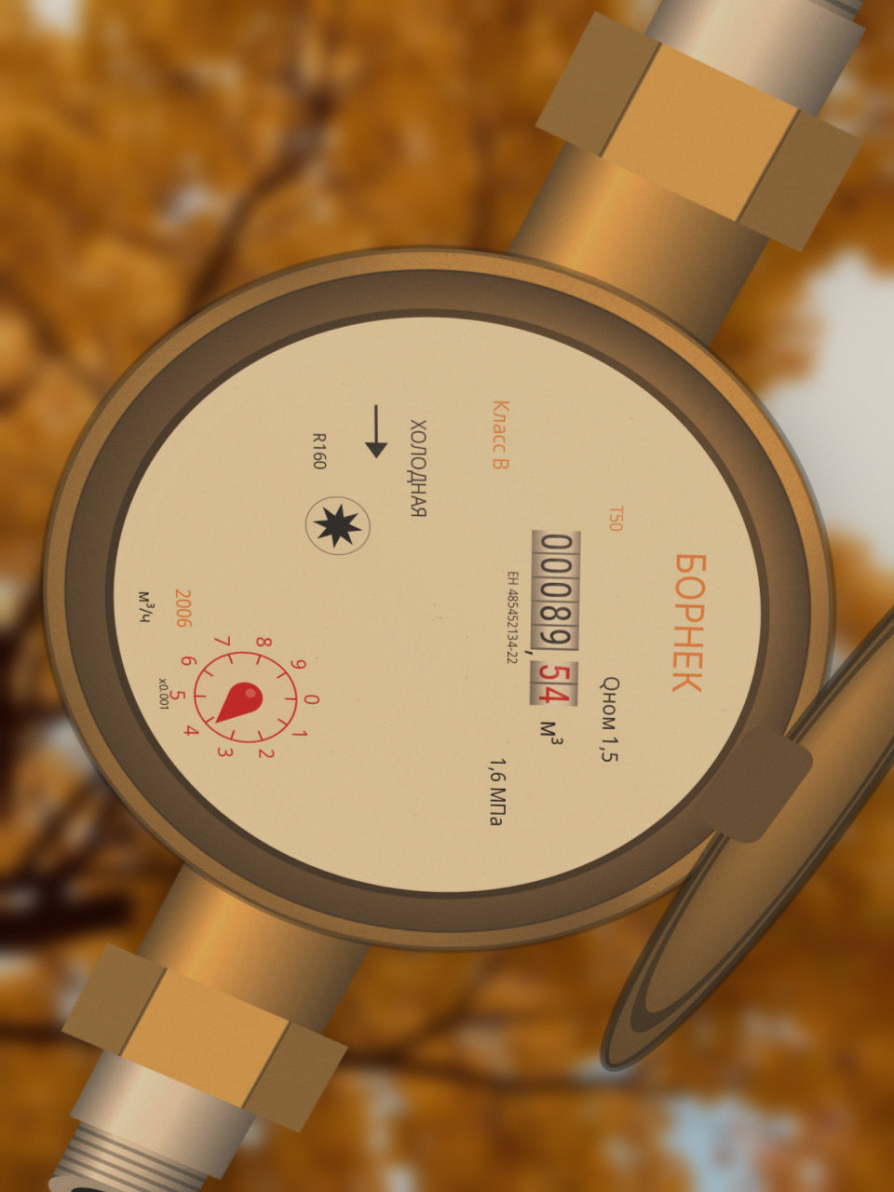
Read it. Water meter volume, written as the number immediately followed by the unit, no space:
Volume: 89.543m³
